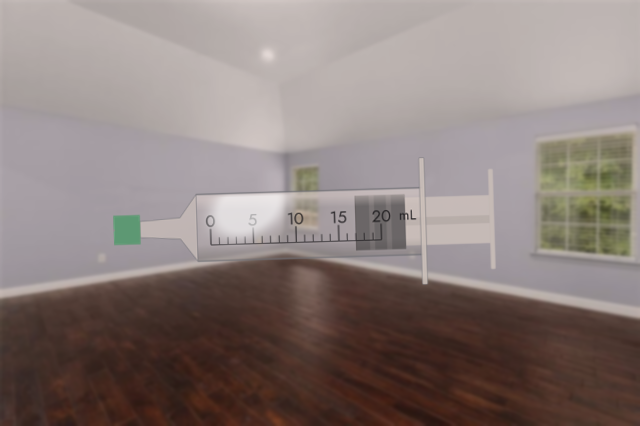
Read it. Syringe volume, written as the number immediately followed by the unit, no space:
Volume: 17mL
